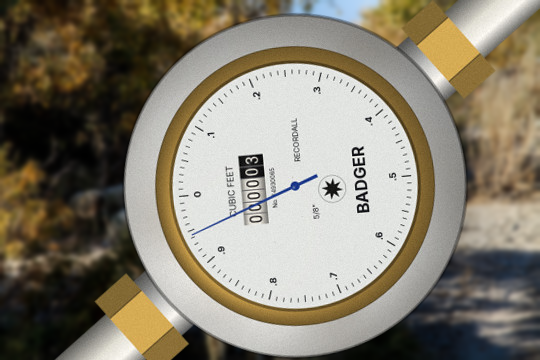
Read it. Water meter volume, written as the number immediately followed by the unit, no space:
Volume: 2.94ft³
